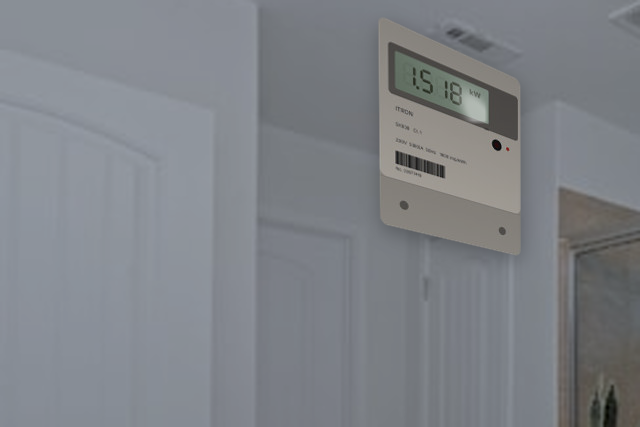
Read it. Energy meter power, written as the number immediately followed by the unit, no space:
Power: 1.518kW
